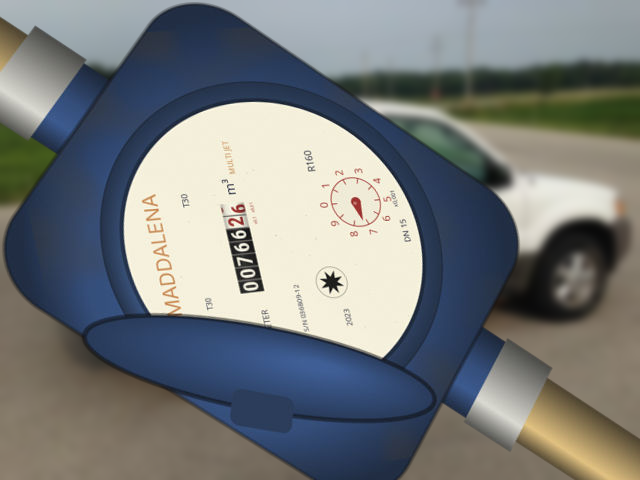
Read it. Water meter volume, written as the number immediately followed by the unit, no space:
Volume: 766.257m³
